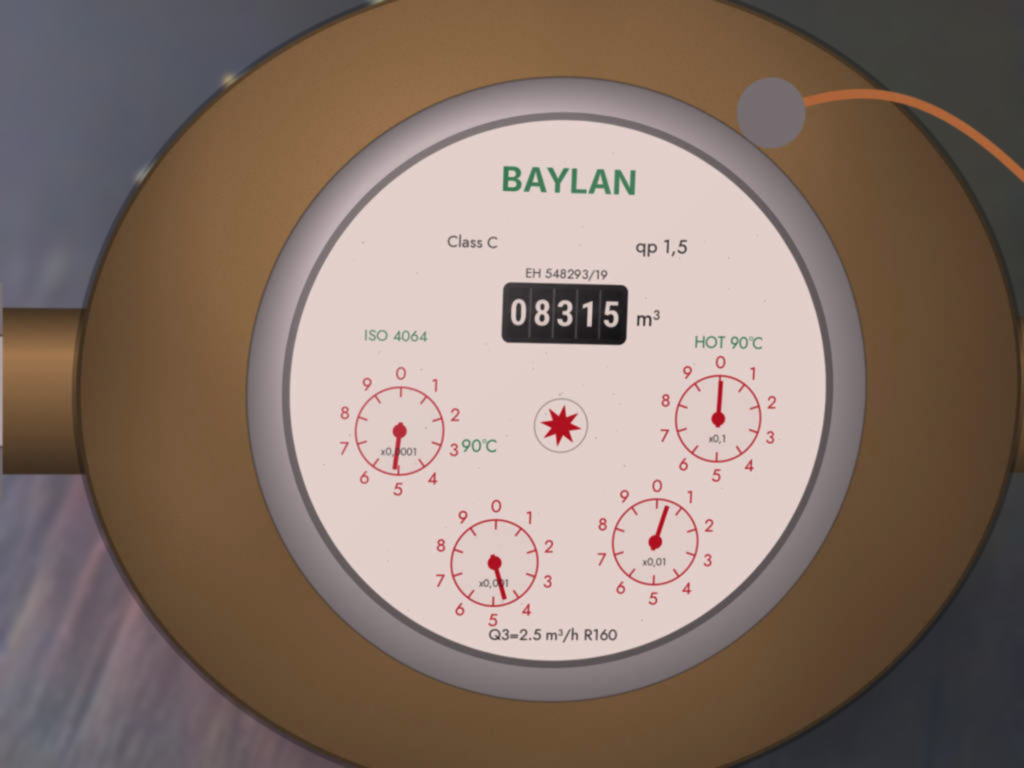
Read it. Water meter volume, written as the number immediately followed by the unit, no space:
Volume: 8315.0045m³
